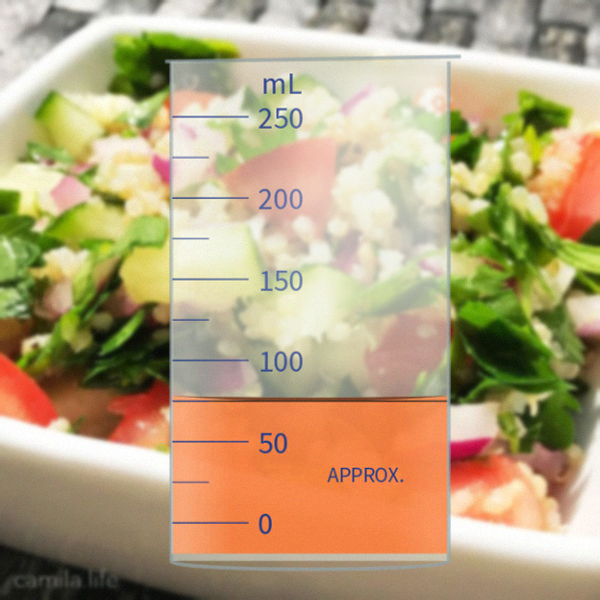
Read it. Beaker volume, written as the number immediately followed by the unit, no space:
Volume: 75mL
